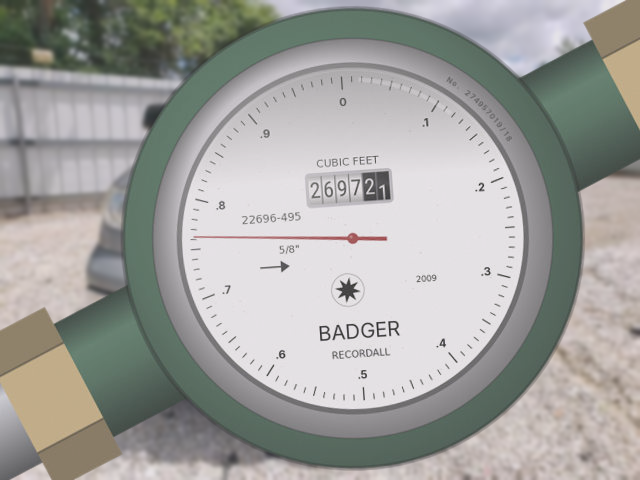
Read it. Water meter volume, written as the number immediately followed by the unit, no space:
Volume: 269720.76ft³
